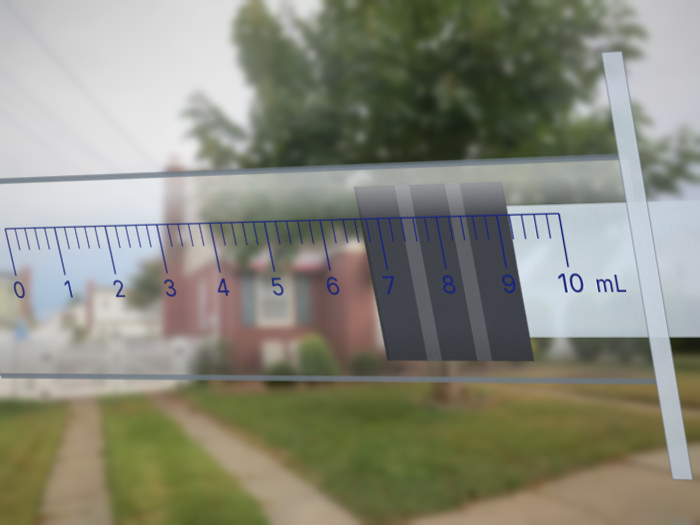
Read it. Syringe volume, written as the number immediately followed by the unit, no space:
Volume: 6.7mL
